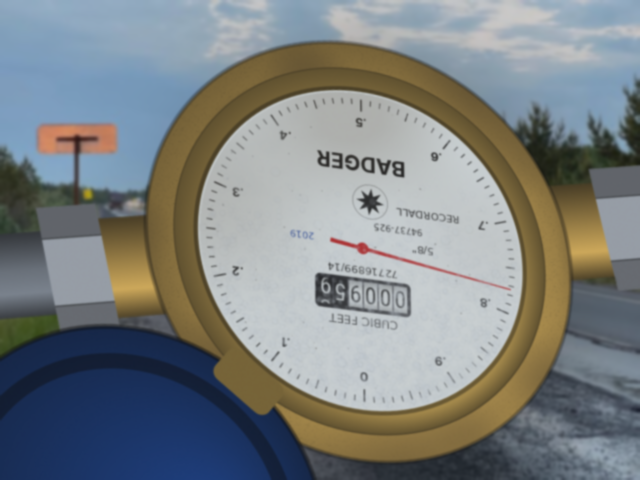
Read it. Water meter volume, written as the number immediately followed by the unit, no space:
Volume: 958.77ft³
